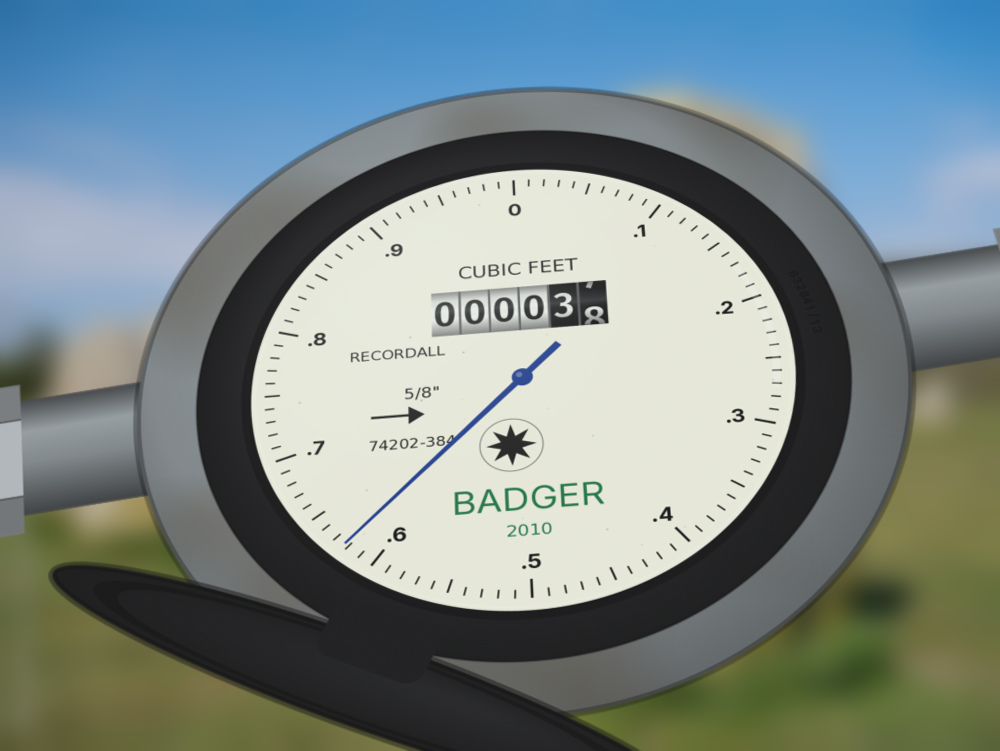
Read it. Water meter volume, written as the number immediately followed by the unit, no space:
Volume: 37.62ft³
